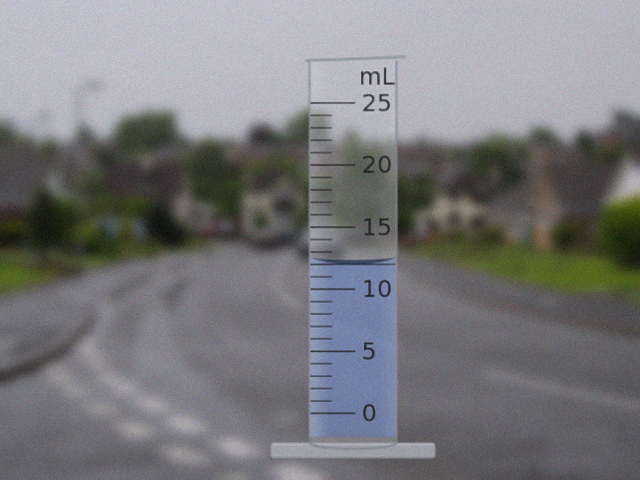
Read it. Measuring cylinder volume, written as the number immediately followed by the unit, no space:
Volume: 12mL
